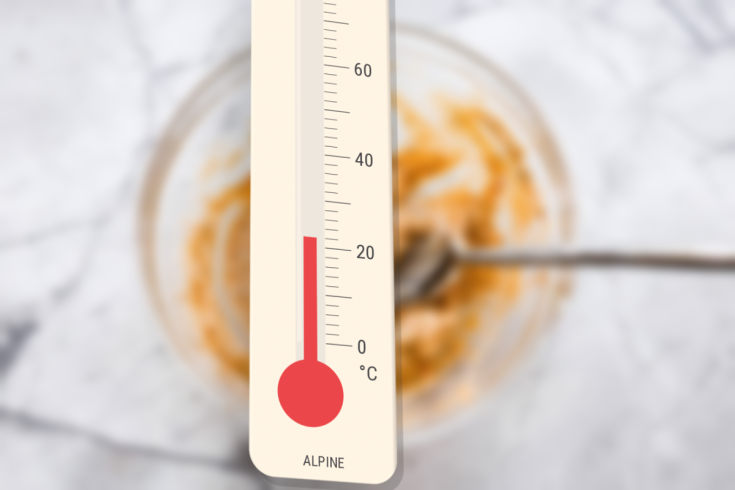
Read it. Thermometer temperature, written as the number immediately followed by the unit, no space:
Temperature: 22°C
